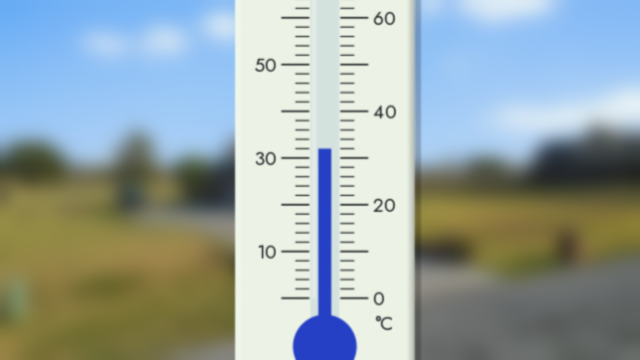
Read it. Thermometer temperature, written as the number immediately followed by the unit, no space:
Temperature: 32°C
